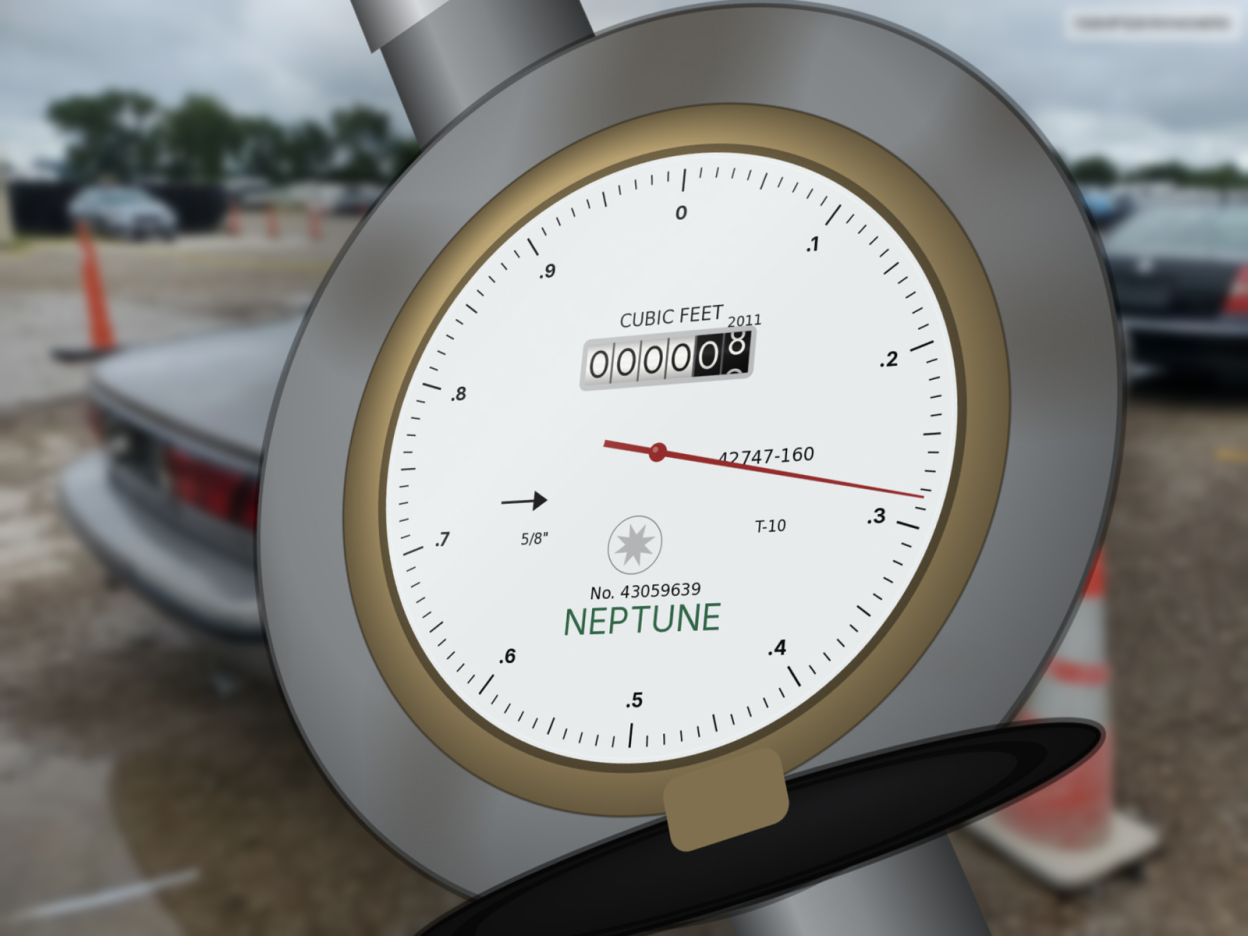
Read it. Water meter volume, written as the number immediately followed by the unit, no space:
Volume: 8.28ft³
